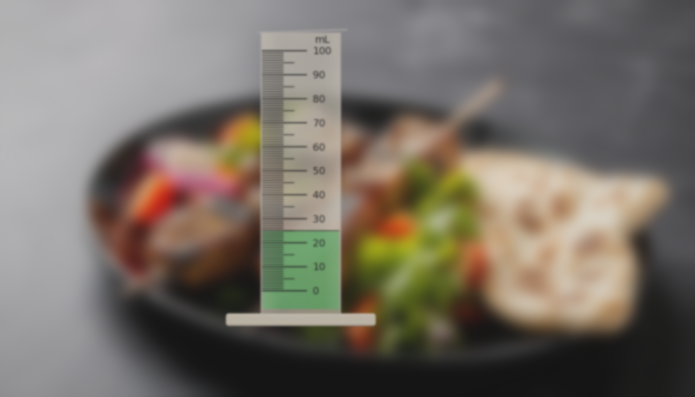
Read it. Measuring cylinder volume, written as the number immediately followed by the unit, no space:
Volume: 25mL
